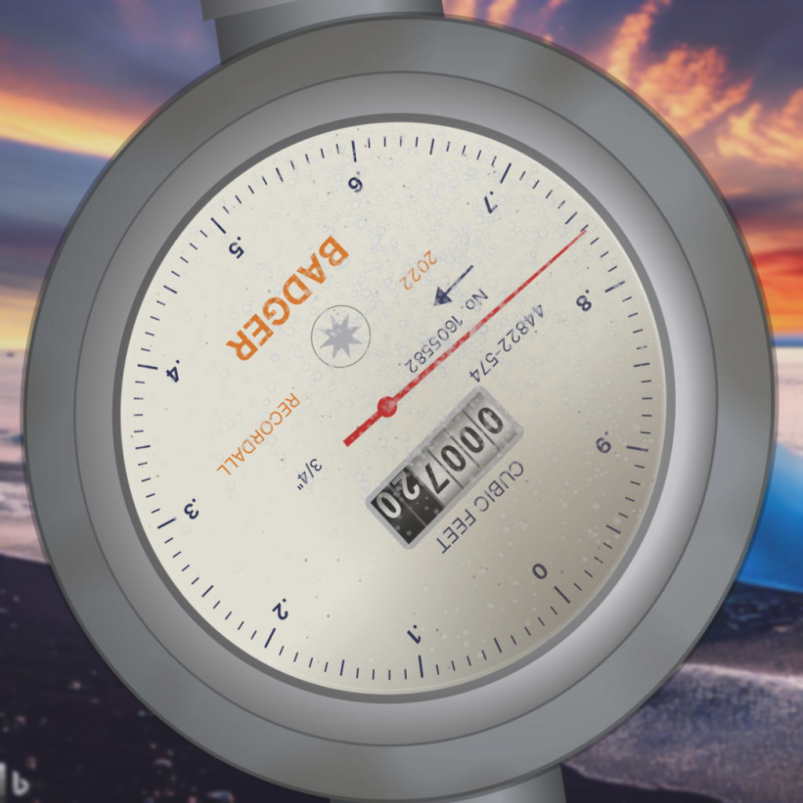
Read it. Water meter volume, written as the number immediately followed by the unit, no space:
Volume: 719.76ft³
